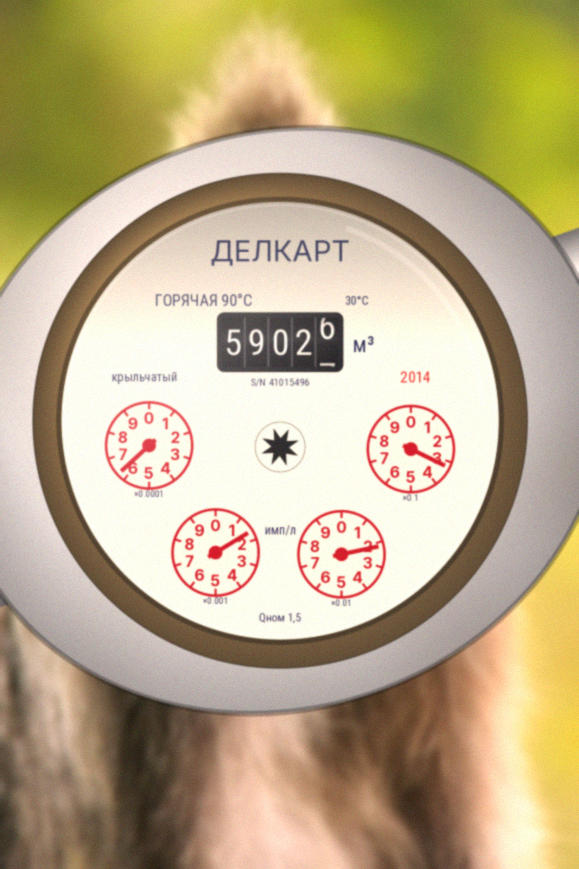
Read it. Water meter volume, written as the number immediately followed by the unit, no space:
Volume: 59026.3216m³
